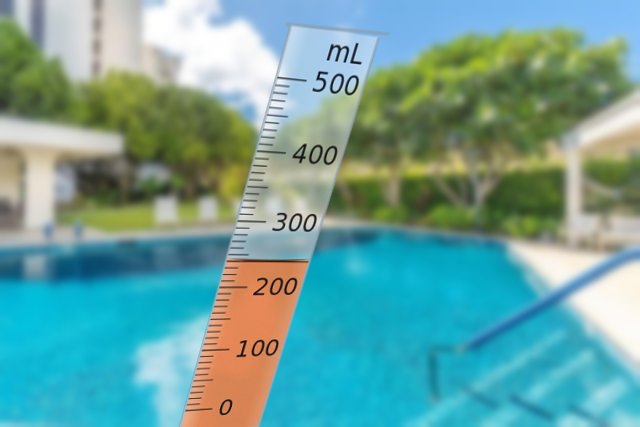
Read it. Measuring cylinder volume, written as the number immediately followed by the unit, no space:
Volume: 240mL
